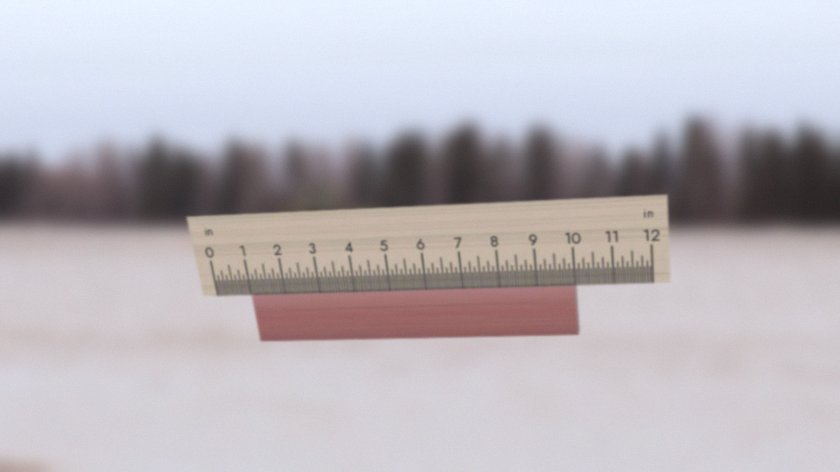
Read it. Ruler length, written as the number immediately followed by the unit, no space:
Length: 9in
